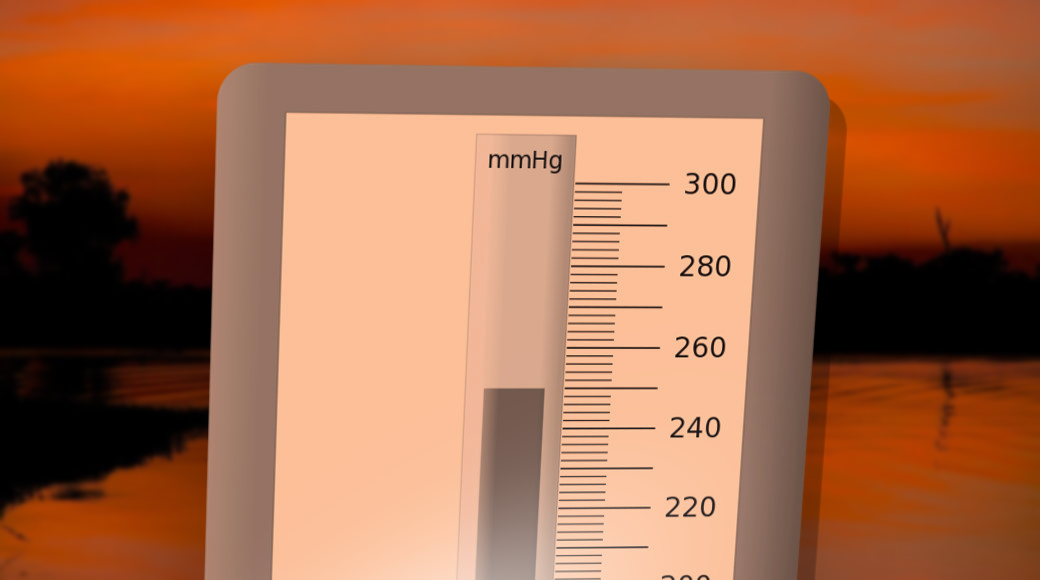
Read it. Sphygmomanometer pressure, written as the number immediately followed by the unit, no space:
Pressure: 250mmHg
